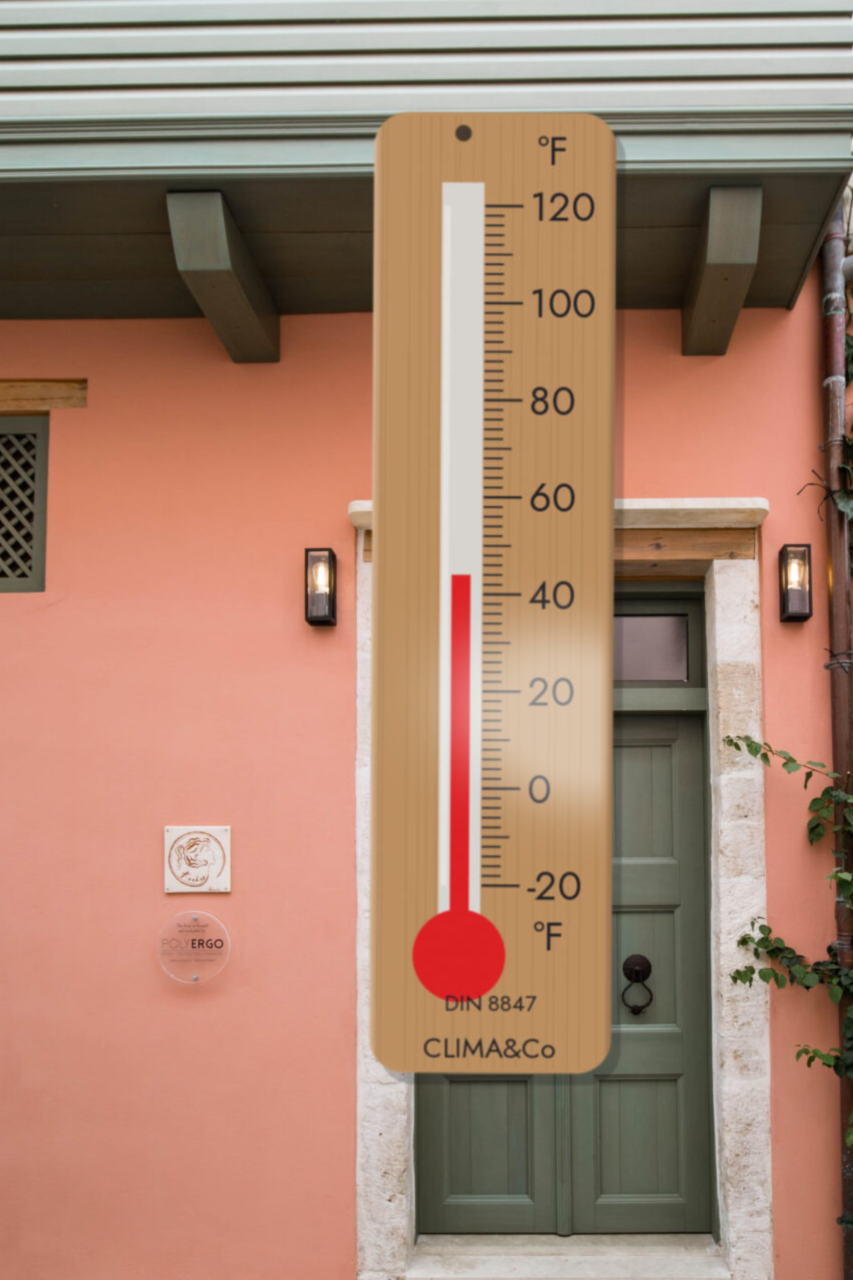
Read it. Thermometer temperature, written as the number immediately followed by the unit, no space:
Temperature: 44°F
